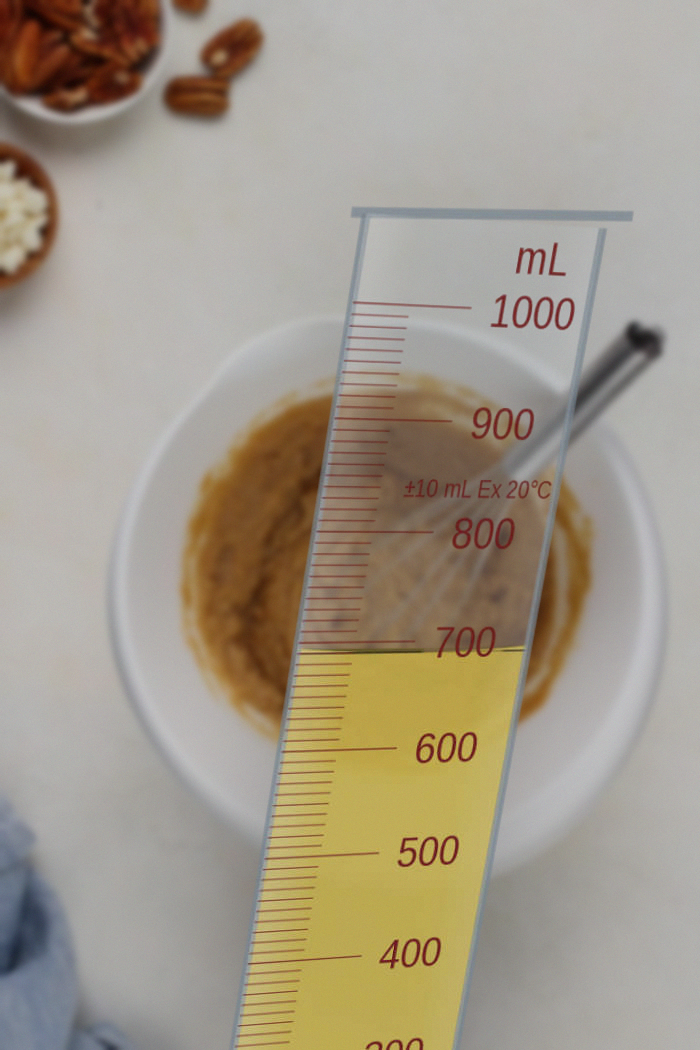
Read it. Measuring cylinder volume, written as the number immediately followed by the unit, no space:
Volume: 690mL
